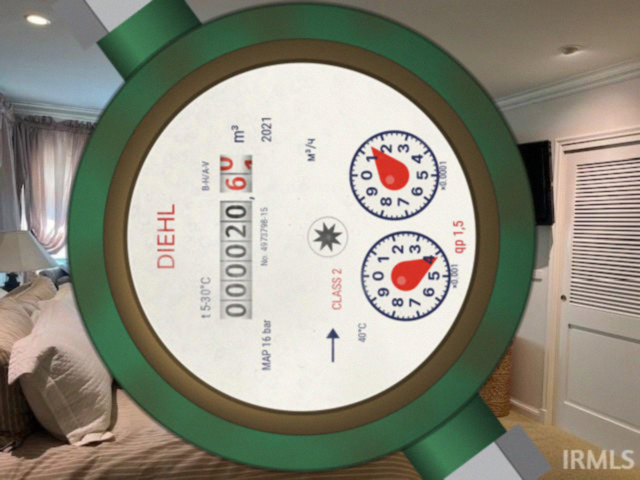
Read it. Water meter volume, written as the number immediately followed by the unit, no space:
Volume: 20.6041m³
